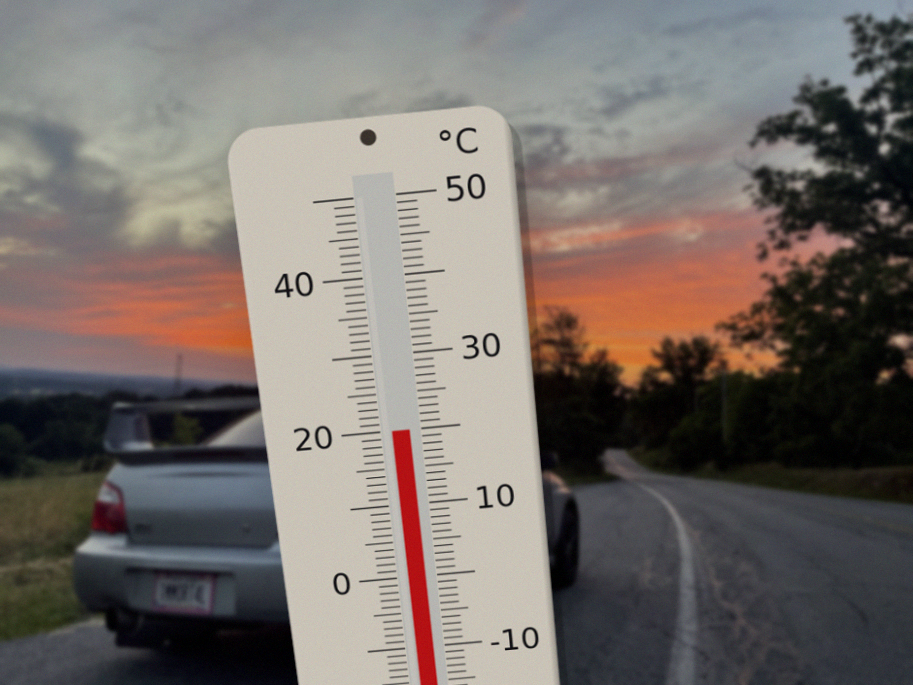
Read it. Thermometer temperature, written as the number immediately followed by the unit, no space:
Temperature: 20°C
